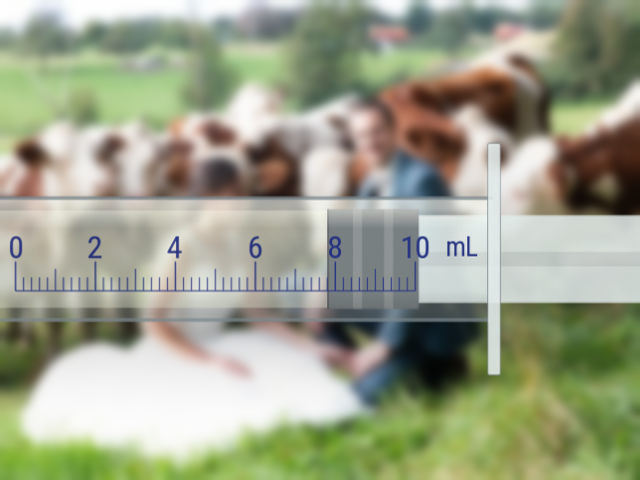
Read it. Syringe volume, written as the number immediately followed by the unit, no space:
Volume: 7.8mL
